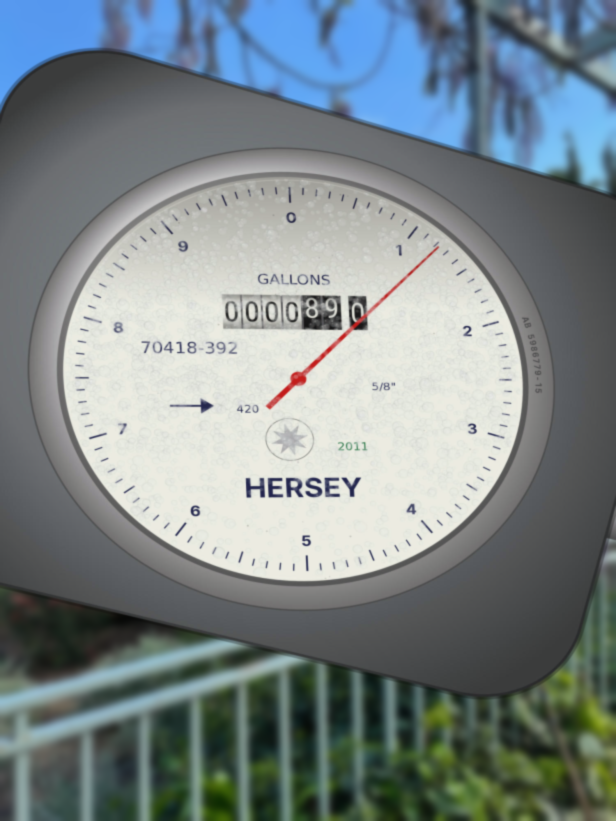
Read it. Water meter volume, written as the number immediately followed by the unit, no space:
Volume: 891.2gal
